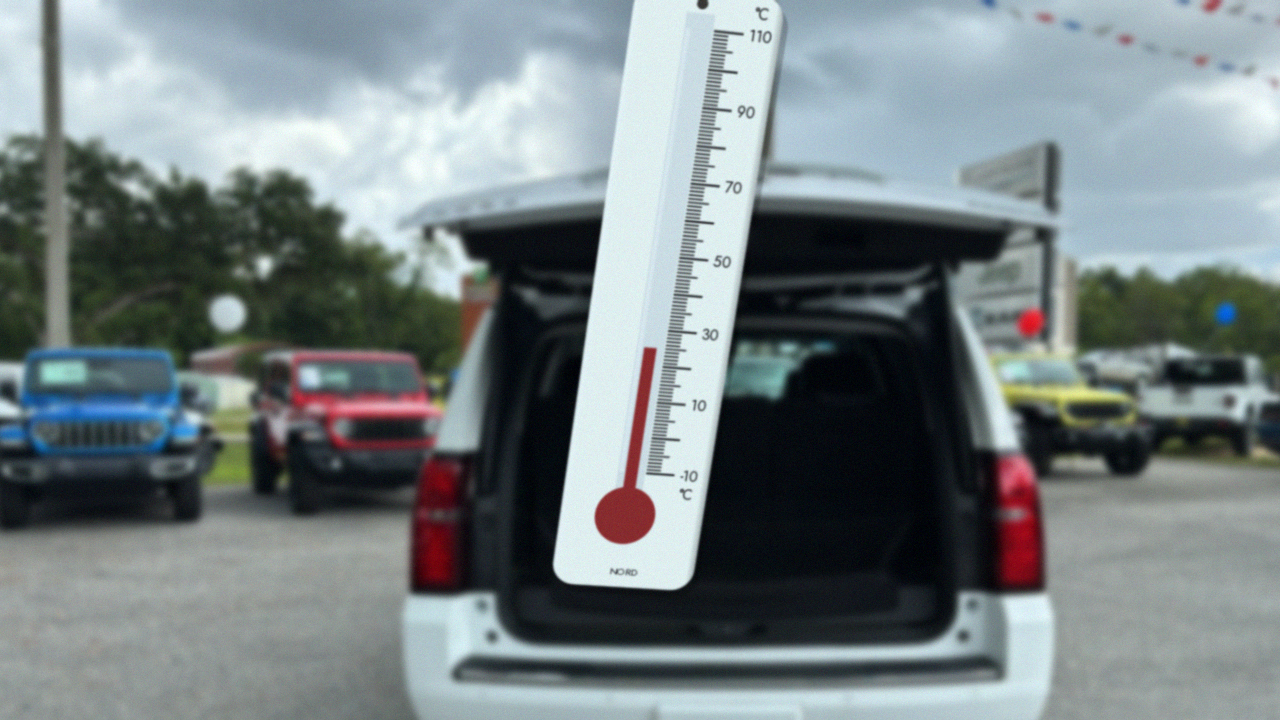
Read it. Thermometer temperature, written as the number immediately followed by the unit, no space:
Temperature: 25°C
